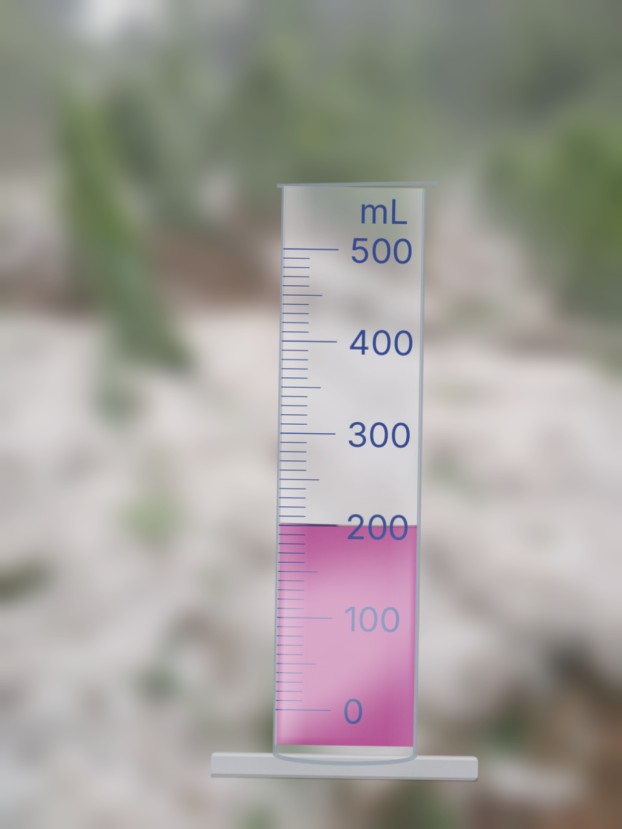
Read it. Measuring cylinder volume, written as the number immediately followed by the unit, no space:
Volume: 200mL
